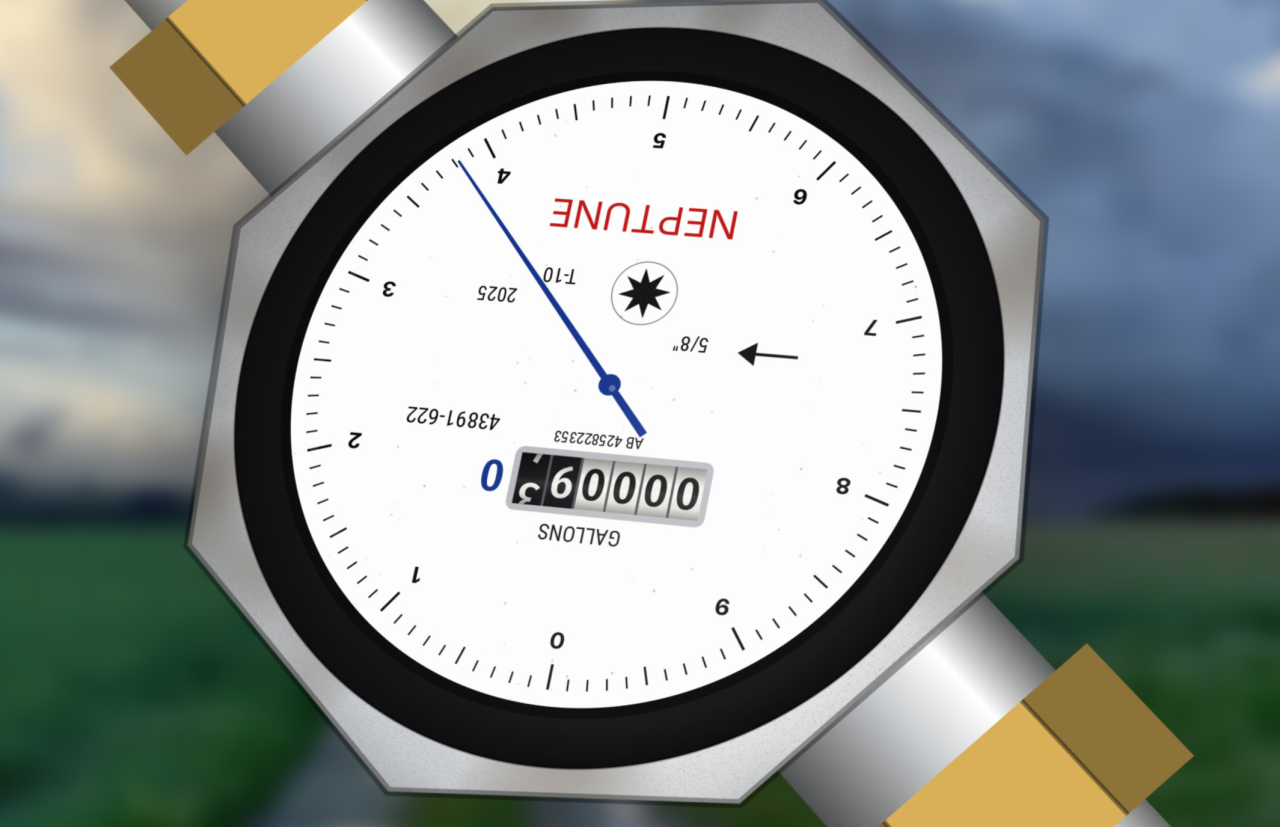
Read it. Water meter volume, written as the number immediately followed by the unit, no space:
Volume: 933.8gal
